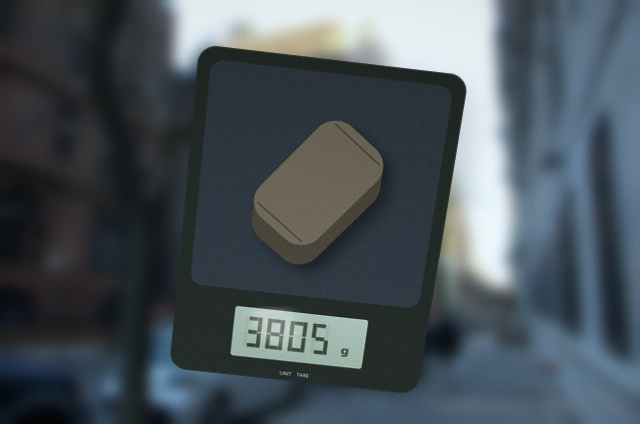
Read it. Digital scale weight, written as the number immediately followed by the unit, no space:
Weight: 3805g
